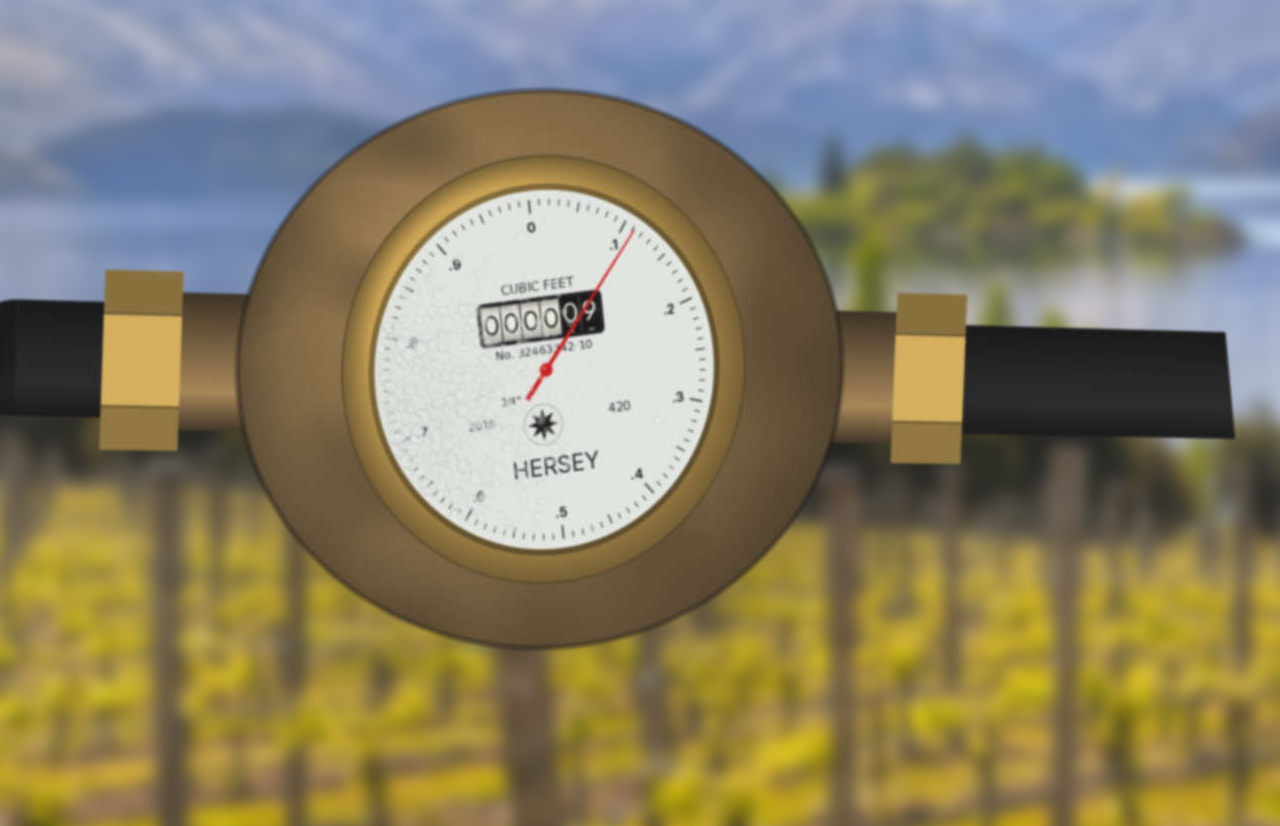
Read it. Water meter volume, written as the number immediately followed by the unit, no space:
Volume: 9.11ft³
